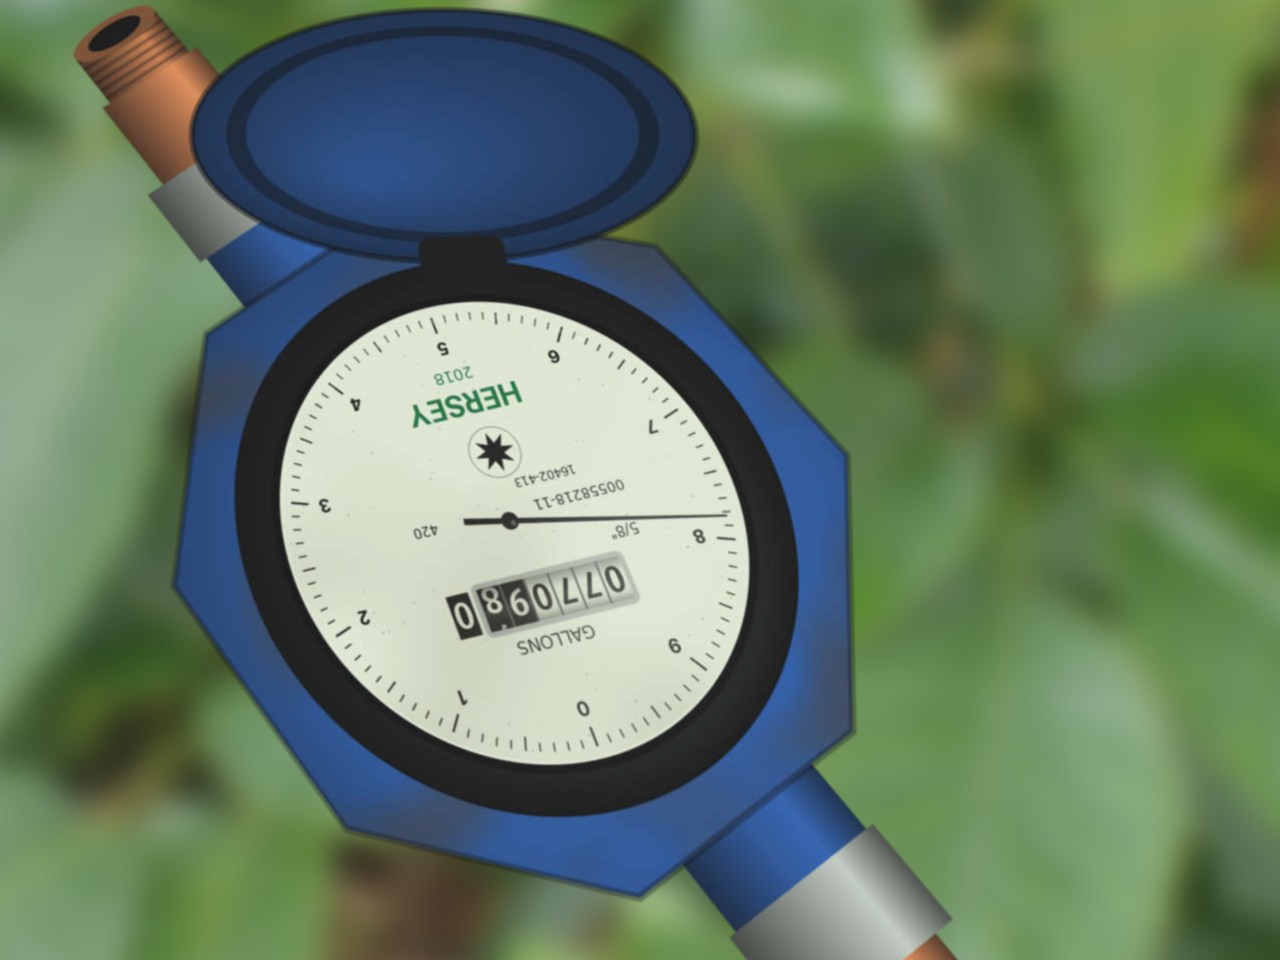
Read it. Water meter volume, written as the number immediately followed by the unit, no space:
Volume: 770977.8gal
